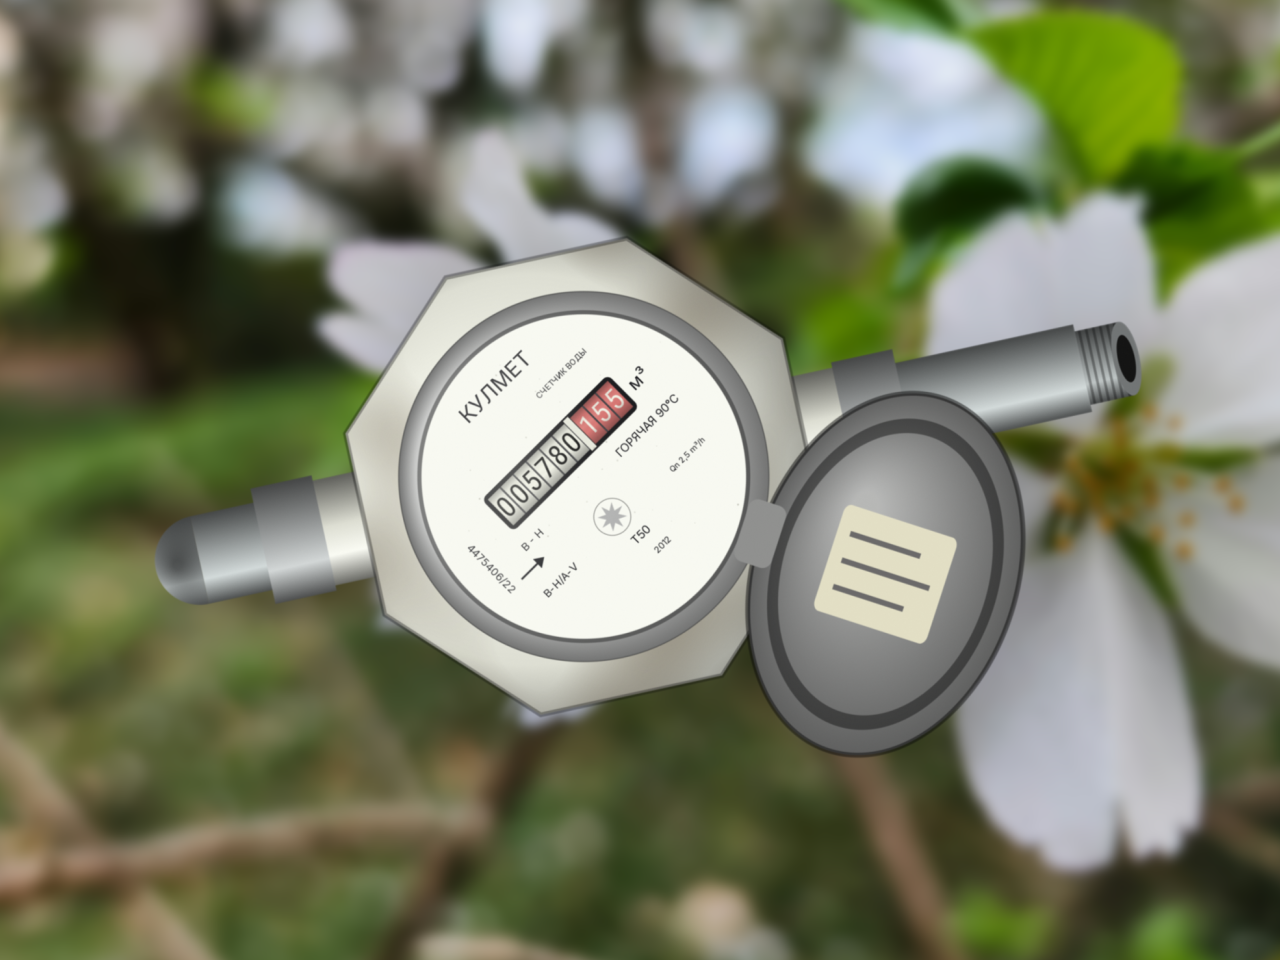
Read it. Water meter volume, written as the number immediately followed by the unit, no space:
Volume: 5780.155m³
